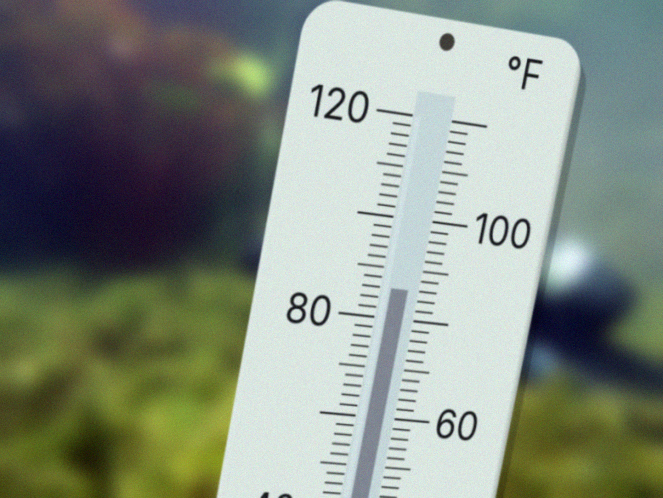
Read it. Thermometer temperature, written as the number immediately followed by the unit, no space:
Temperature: 86°F
